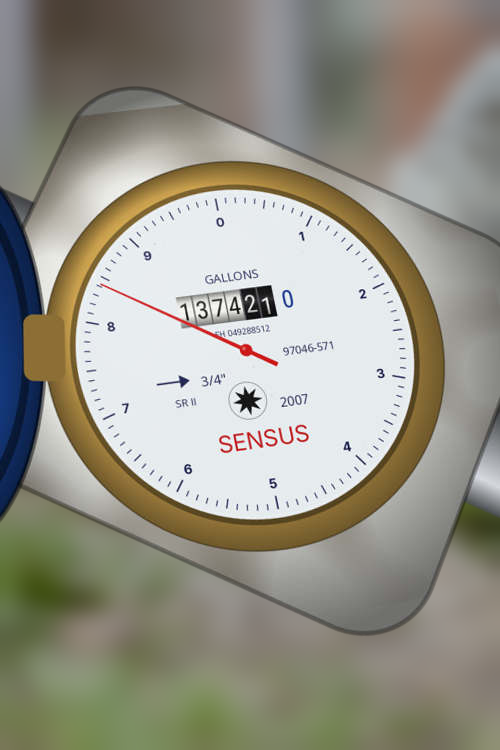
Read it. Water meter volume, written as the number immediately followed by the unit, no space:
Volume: 1374208.4gal
